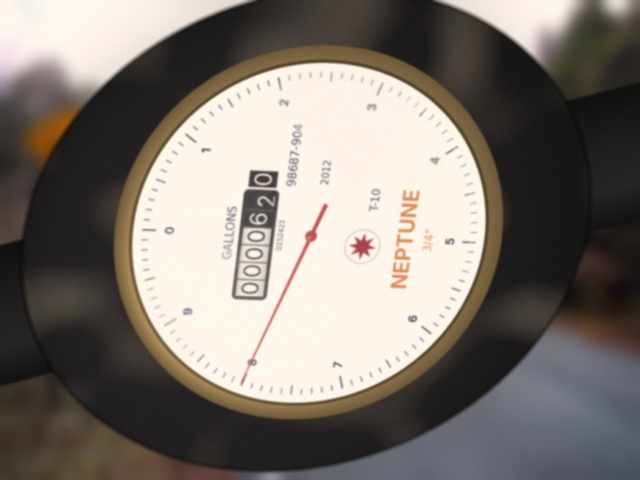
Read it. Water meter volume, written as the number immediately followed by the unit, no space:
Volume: 618.0gal
